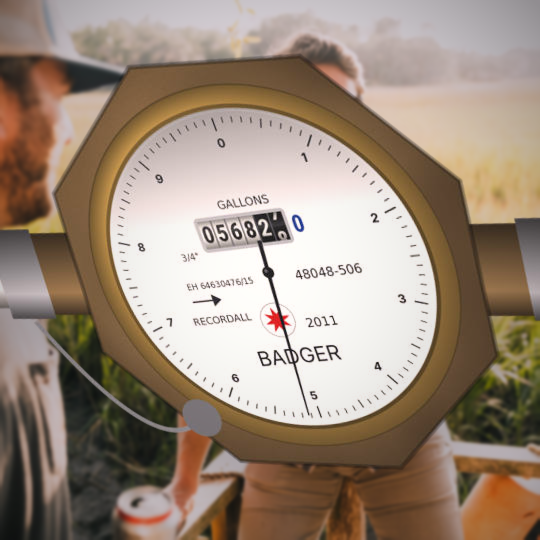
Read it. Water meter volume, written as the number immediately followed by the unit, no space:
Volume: 568275.1gal
